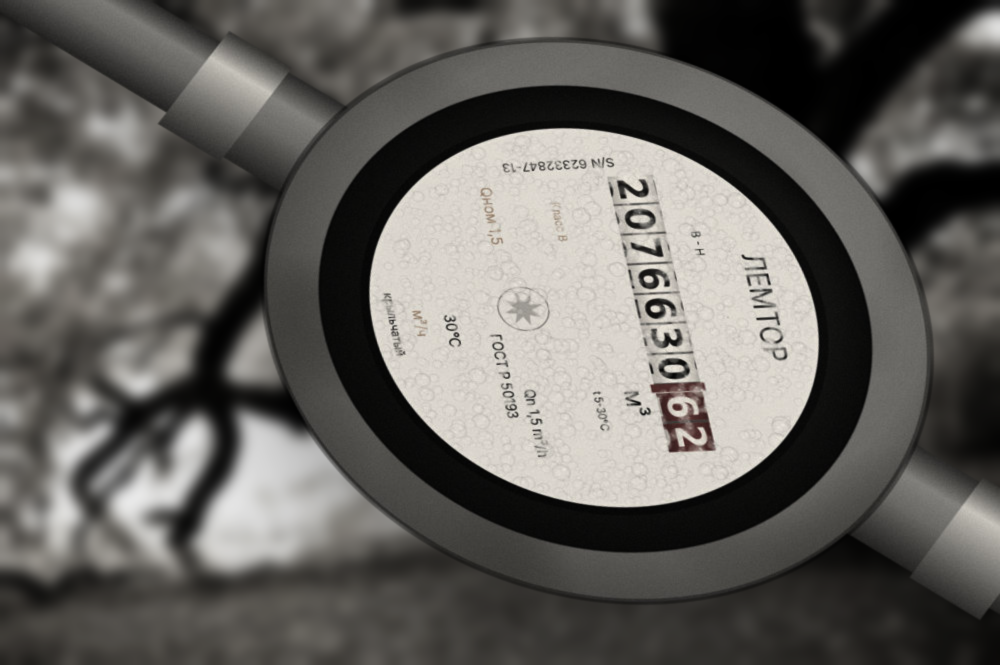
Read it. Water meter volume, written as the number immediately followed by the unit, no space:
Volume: 2076630.62m³
